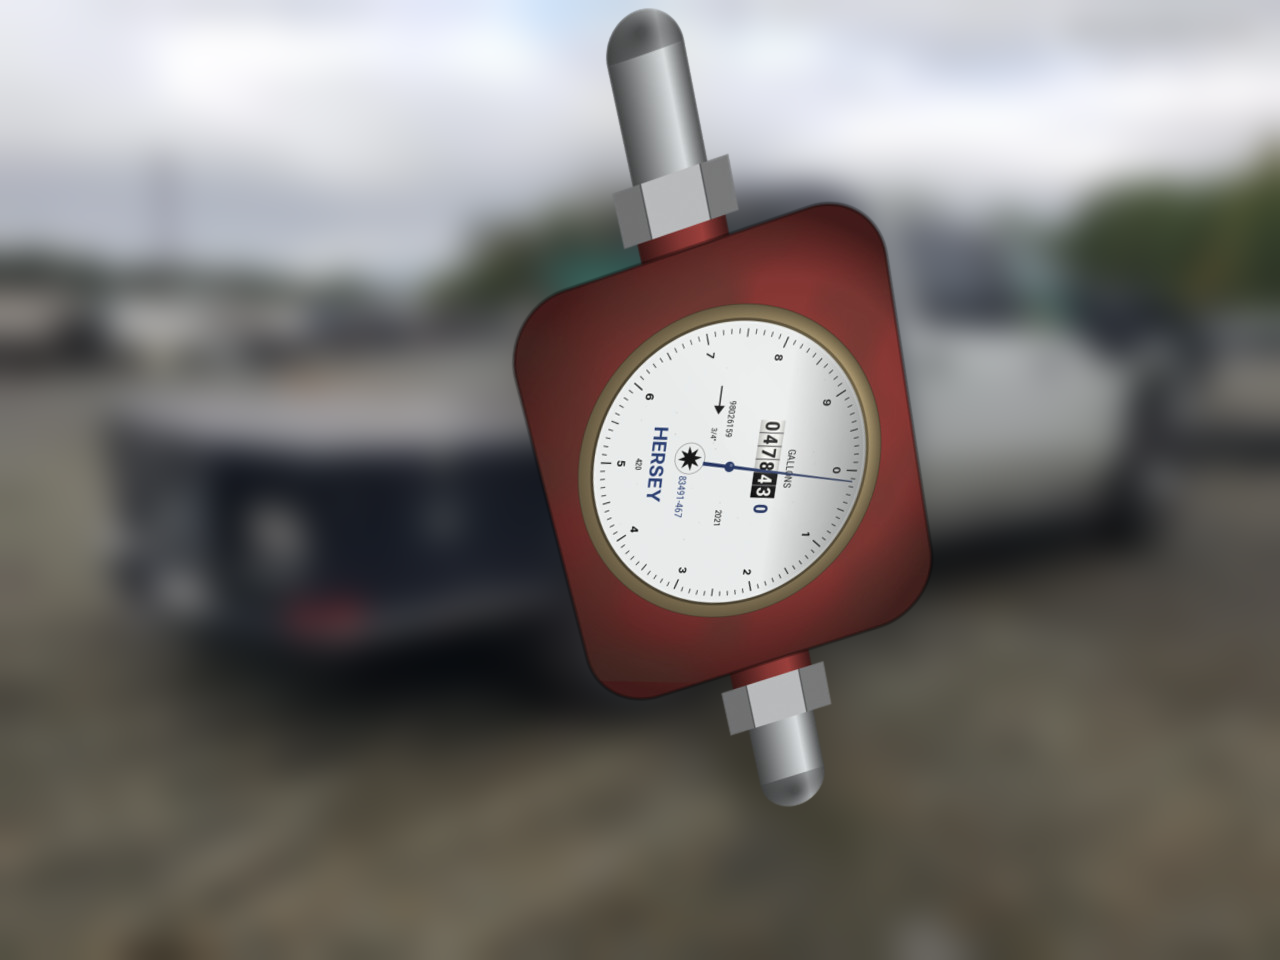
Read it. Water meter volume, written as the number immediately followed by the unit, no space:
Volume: 478430.1gal
